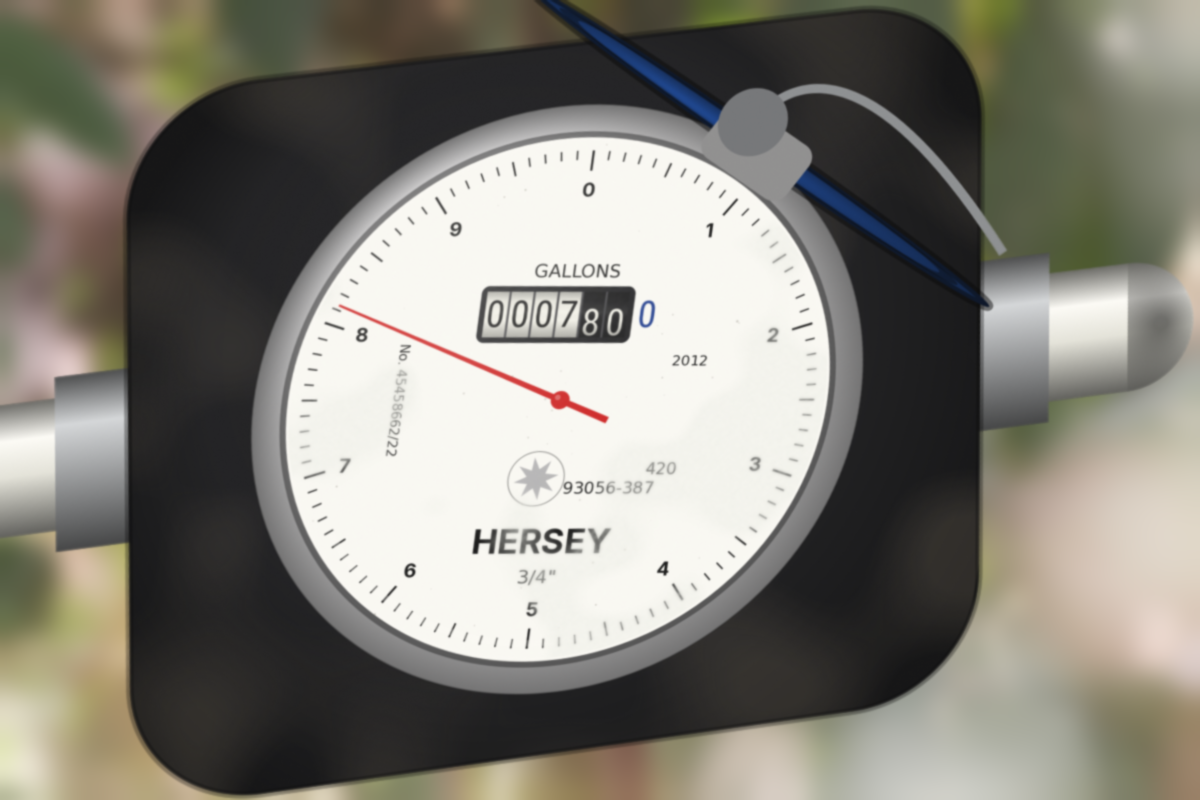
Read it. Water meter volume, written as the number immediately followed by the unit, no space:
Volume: 7798.1gal
